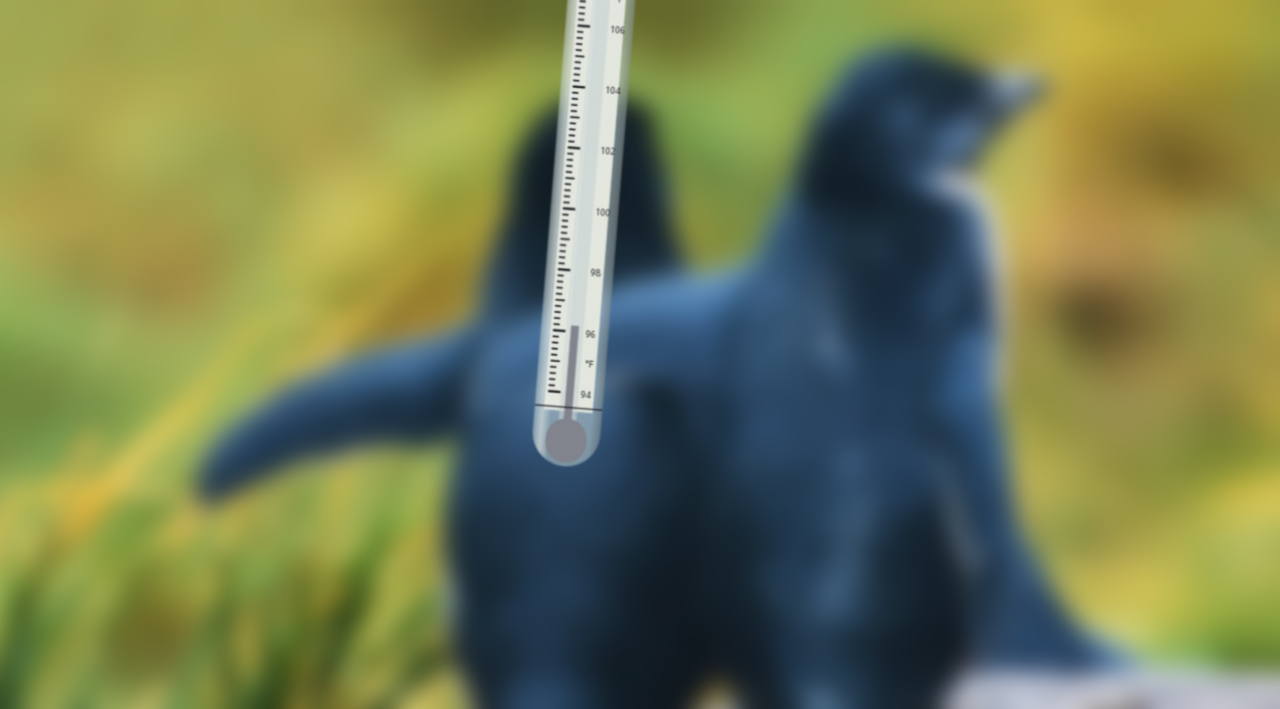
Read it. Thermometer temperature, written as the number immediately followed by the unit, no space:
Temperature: 96.2°F
